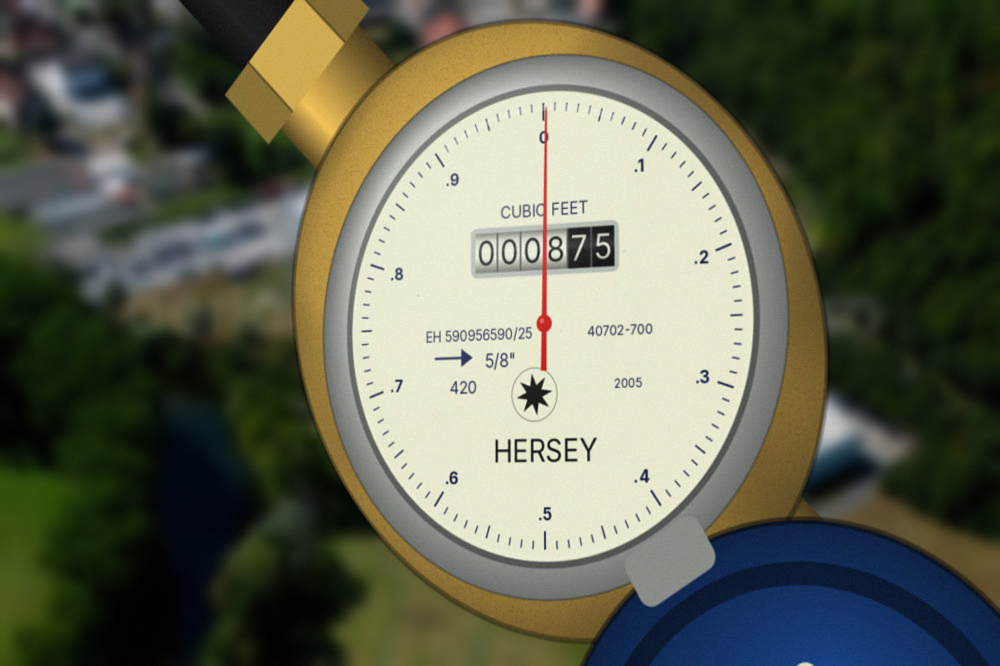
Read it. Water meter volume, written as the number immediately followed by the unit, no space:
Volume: 875.00ft³
